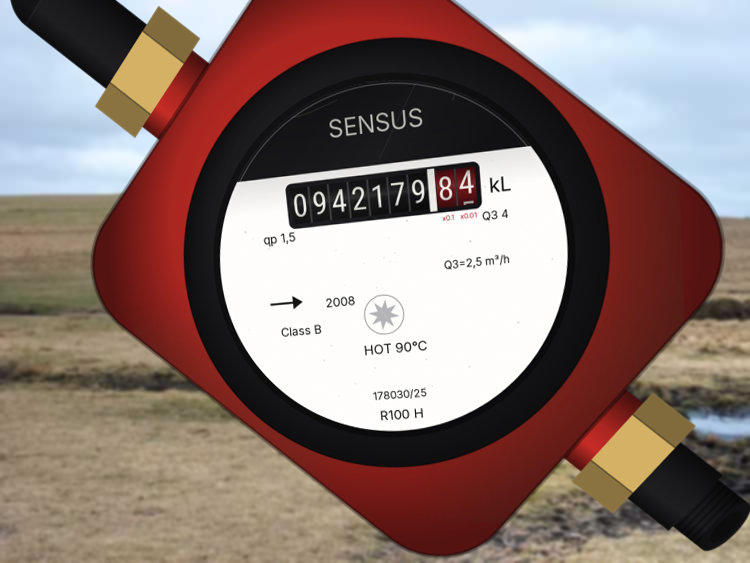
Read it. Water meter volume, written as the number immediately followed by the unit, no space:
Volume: 942179.84kL
